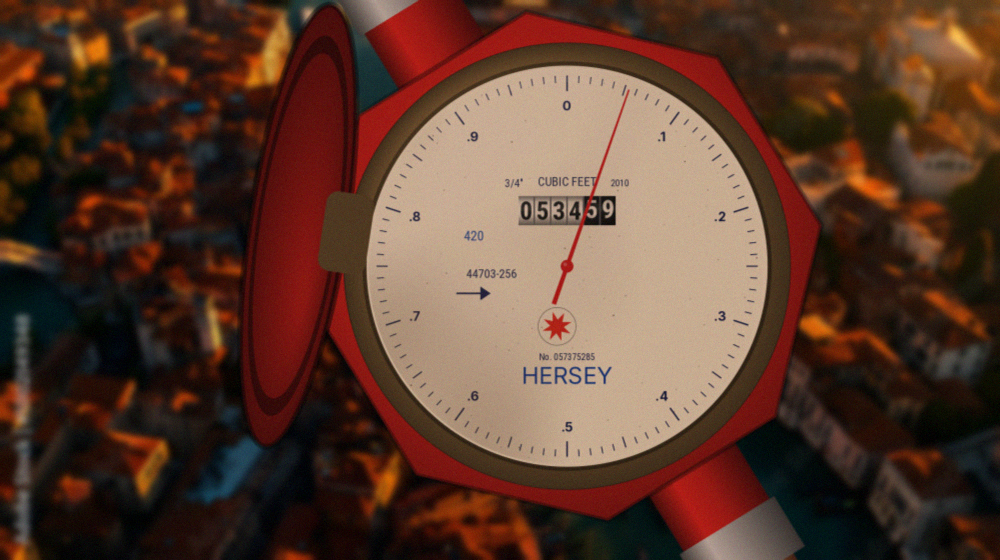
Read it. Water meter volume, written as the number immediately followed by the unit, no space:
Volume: 53459.05ft³
